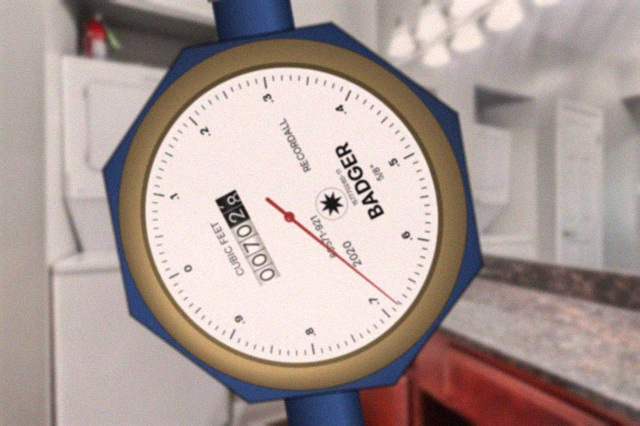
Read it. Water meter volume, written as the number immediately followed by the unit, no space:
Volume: 7027.68ft³
